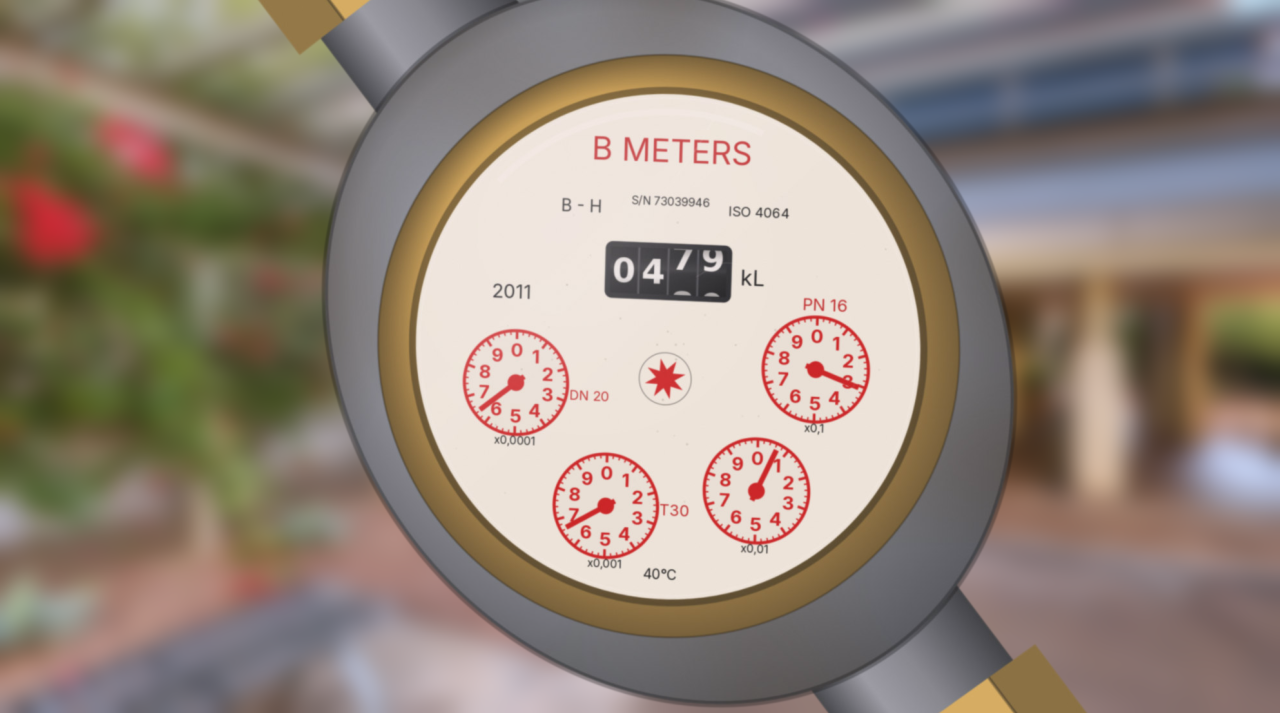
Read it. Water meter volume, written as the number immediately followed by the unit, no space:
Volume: 479.3066kL
